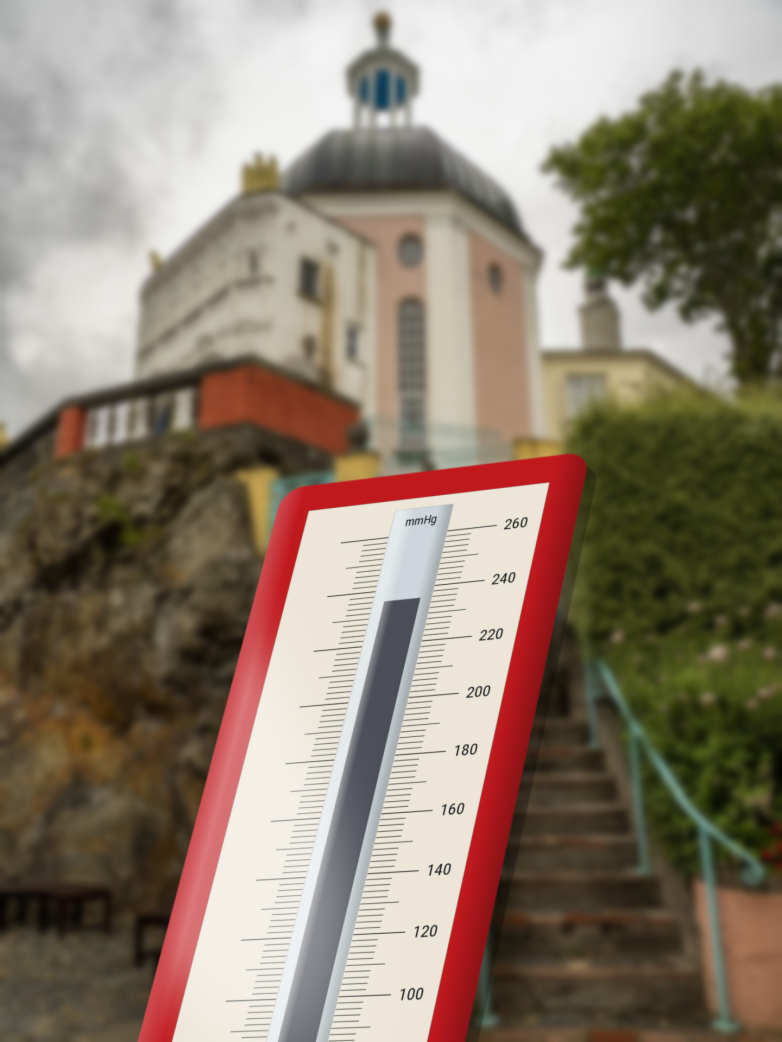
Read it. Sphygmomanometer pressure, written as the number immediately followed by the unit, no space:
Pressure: 236mmHg
